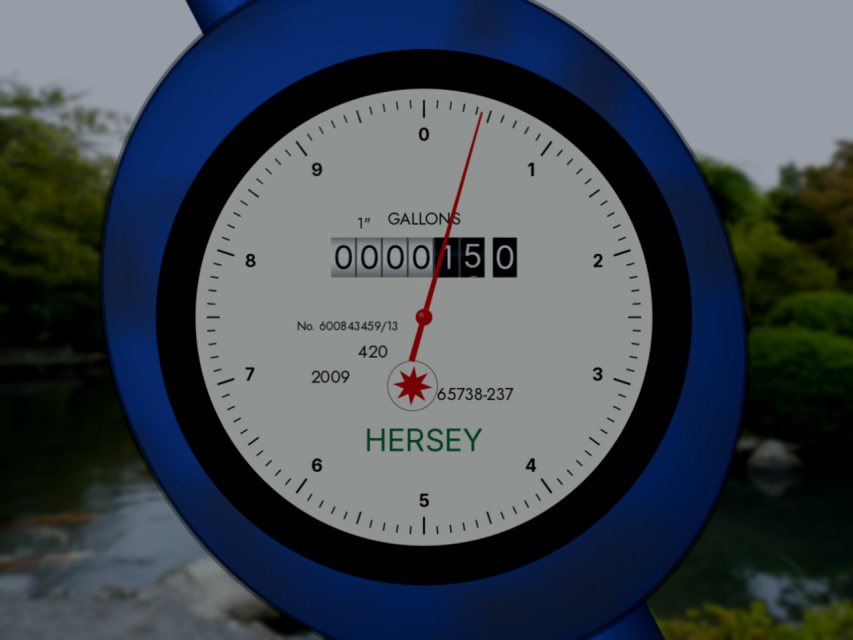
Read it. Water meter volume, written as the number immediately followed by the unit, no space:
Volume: 150.4gal
